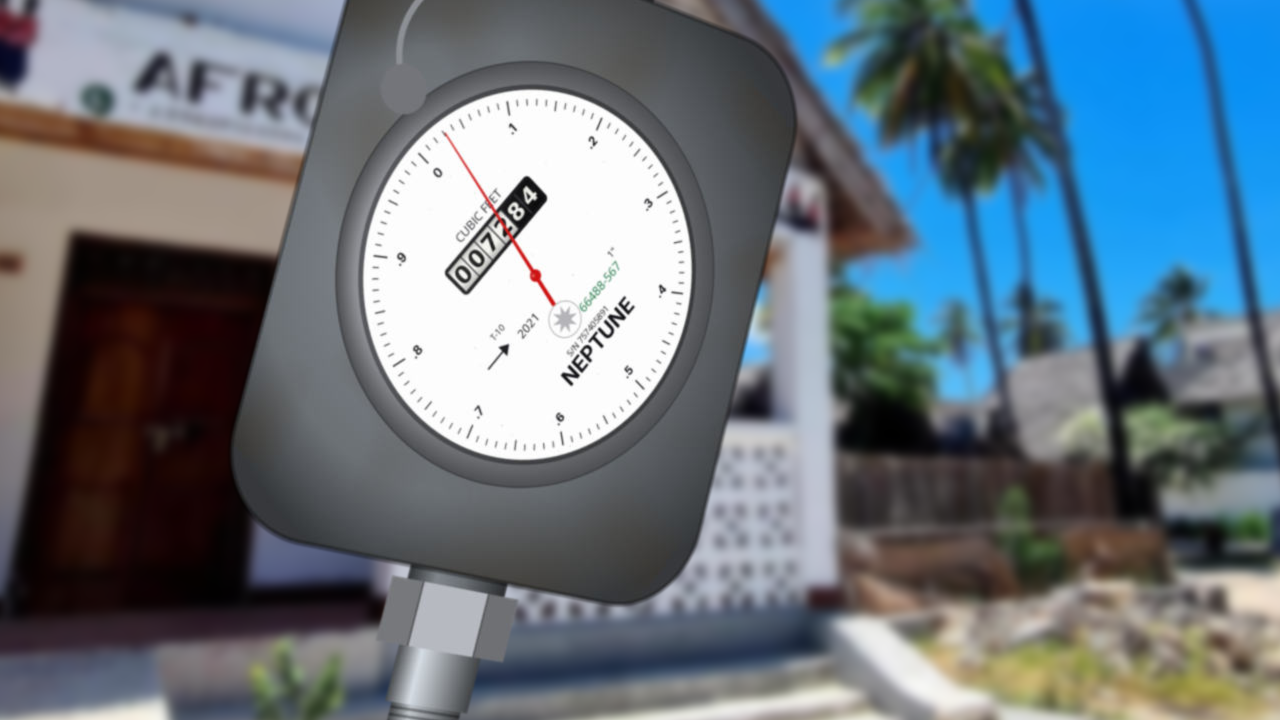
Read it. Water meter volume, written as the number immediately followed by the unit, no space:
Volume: 7284.03ft³
